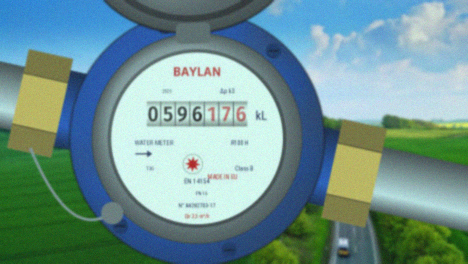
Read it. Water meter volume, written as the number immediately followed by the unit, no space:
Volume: 596.176kL
